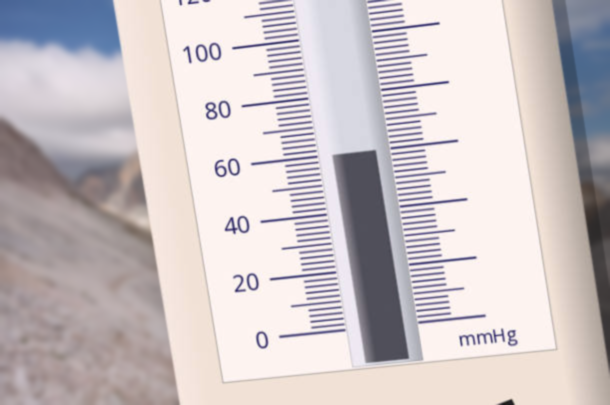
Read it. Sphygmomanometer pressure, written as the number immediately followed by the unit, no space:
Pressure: 60mmHg
